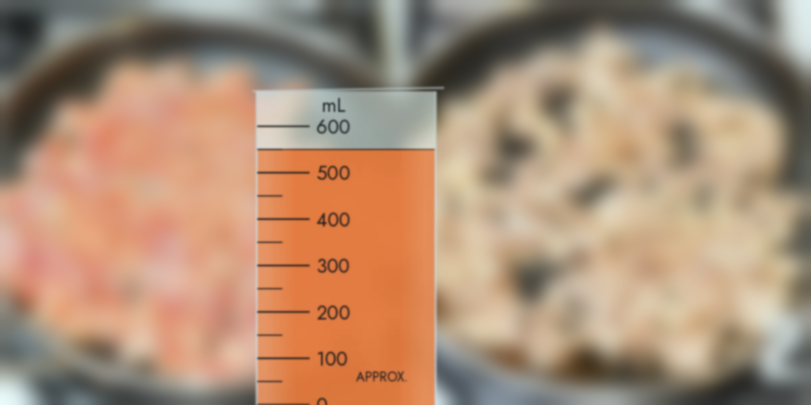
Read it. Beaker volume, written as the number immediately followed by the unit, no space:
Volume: 550mL
